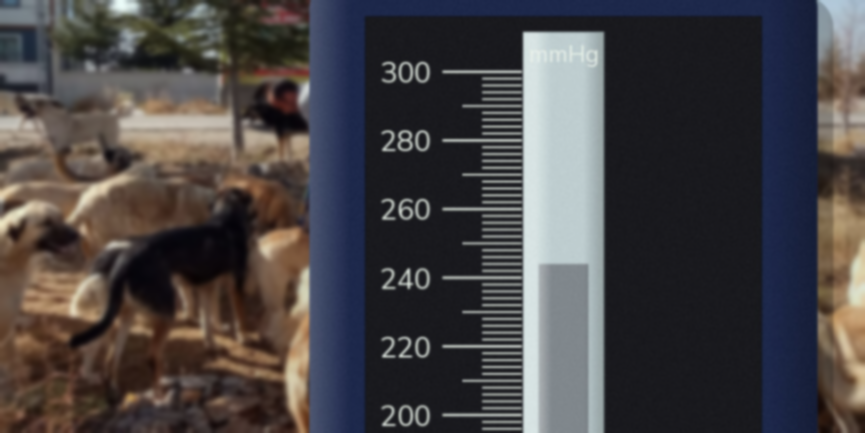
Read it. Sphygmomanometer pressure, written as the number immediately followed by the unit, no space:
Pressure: 244mmHg
